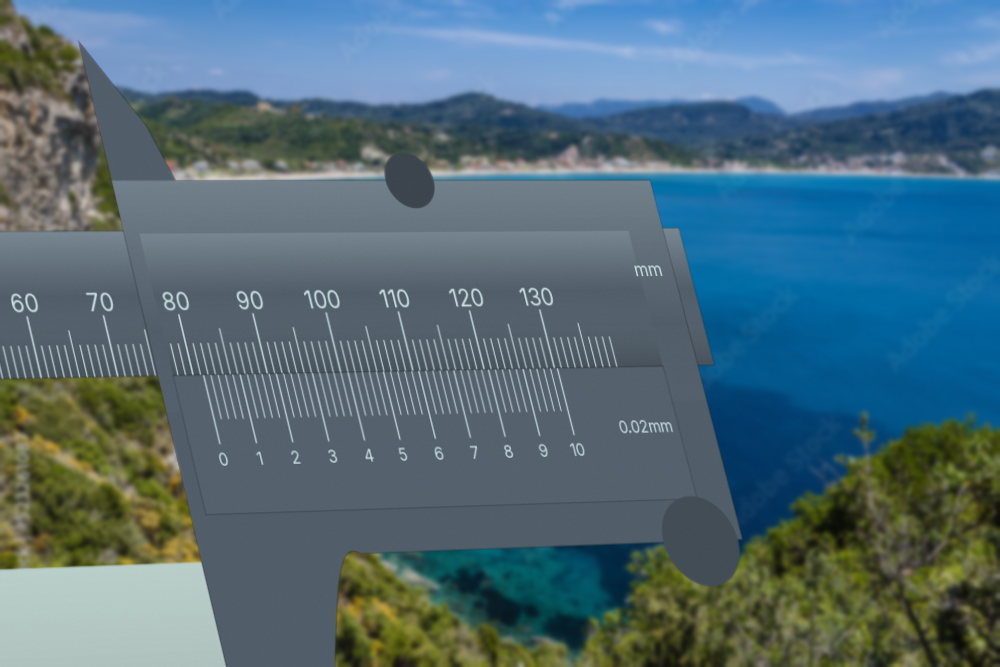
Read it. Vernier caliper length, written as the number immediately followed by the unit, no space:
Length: 81.4mm
